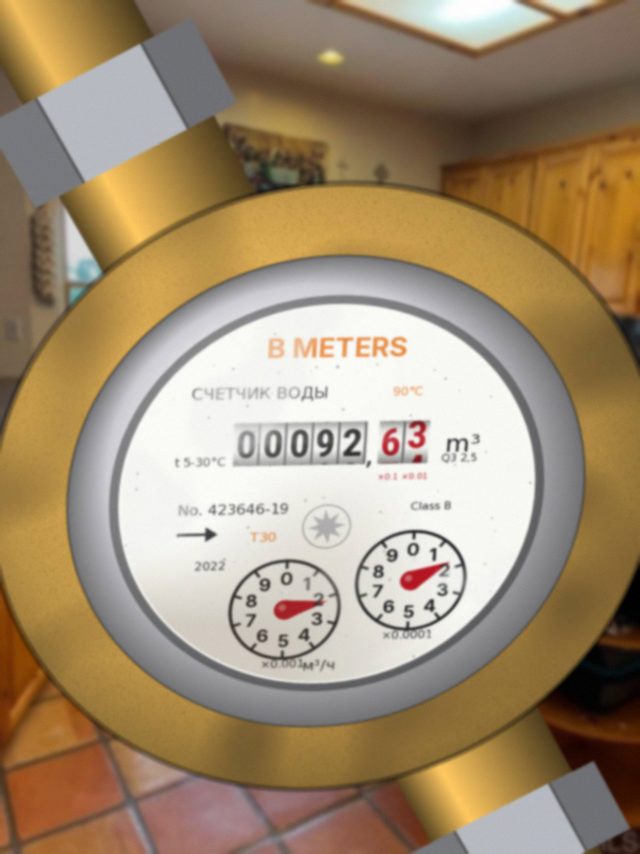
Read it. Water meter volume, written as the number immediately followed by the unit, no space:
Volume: 92.6321m³
